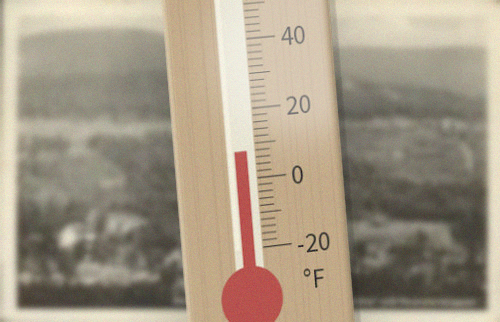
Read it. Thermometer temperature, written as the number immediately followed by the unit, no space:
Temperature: 8°F
